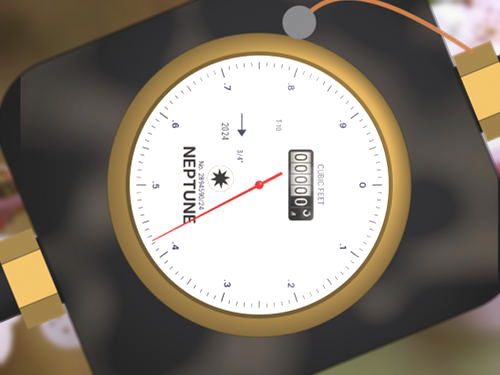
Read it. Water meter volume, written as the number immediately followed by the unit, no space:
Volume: 3.42ft³
